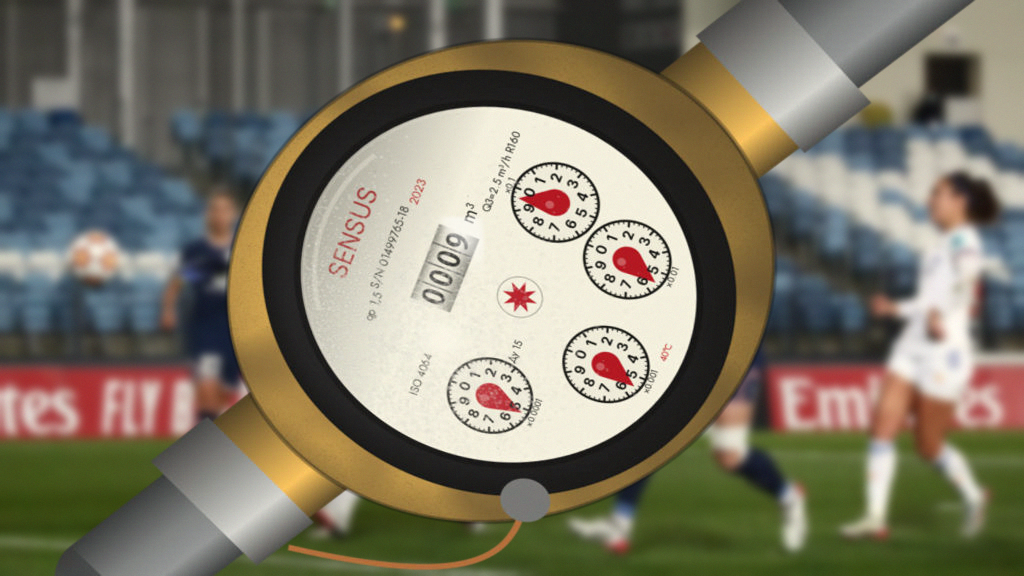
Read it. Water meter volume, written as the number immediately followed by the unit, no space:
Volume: 8.9555m³
